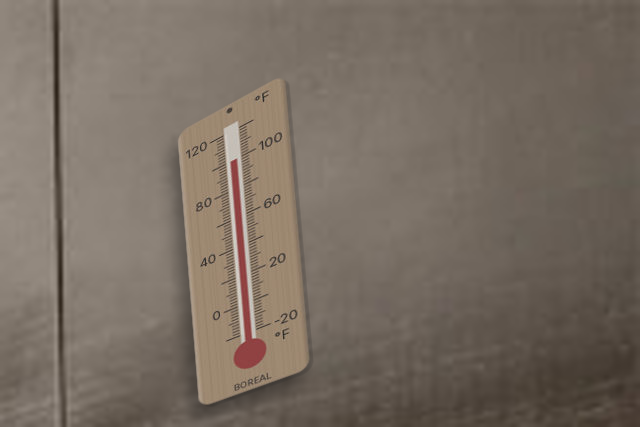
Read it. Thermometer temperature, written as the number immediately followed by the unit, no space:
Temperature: 100°F
